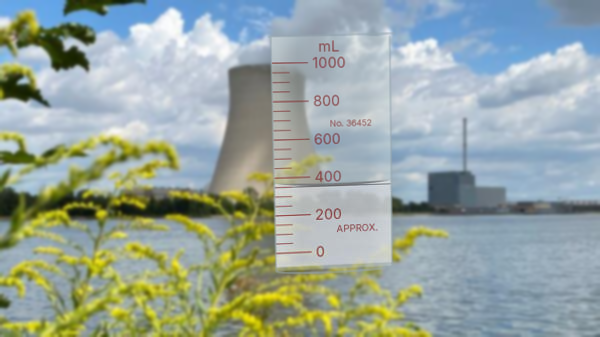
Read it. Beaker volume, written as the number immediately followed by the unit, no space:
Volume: 350mL
